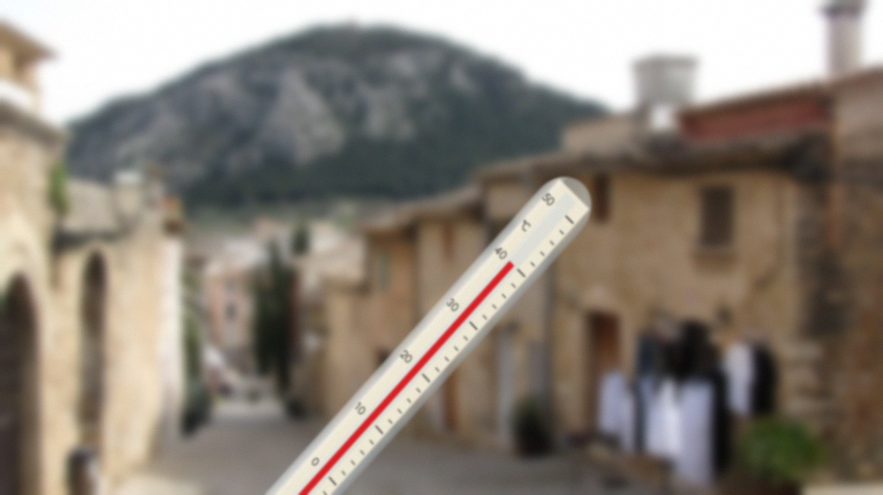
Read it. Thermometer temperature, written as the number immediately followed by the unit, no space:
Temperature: 40°C
